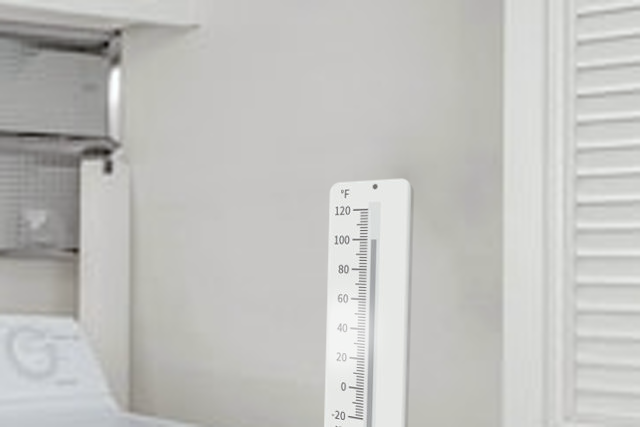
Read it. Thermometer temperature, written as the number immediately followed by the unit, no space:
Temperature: 100°F
